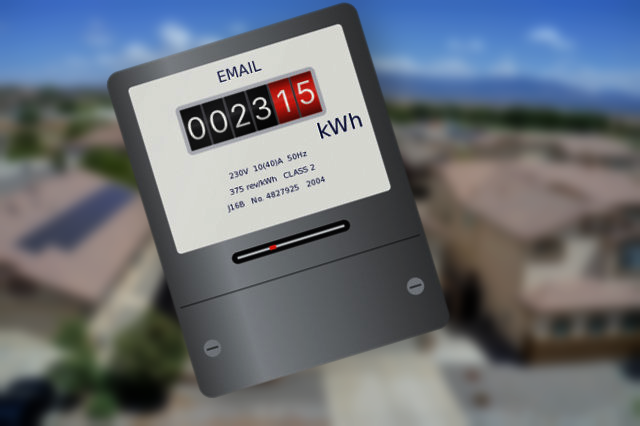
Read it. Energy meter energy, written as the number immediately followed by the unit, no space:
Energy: 23.15kWh
